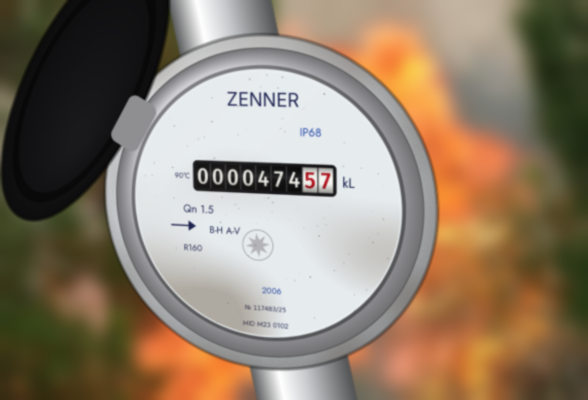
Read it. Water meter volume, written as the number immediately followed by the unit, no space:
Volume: 474.57kL
